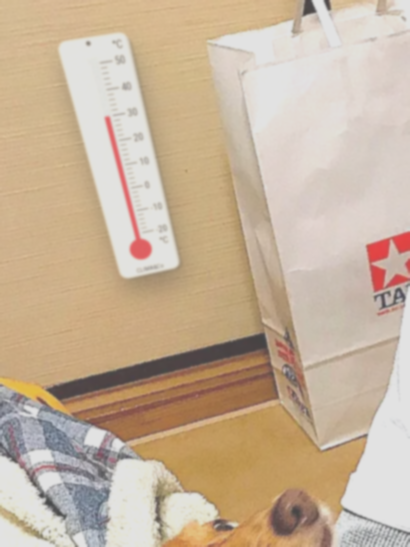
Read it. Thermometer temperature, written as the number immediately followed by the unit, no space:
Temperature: 30°C
